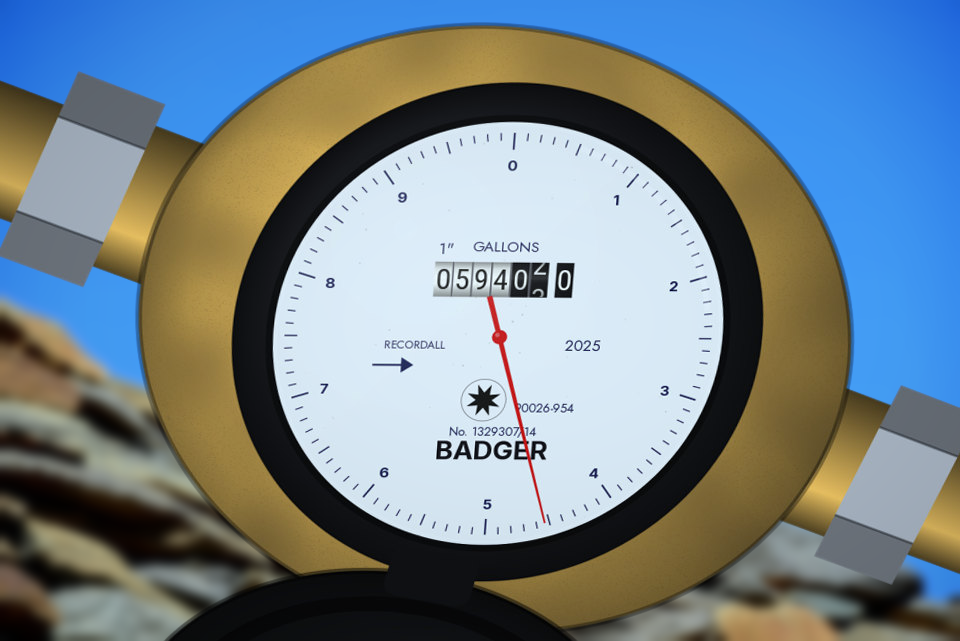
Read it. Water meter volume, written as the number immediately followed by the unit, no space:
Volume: 594024.5gal
